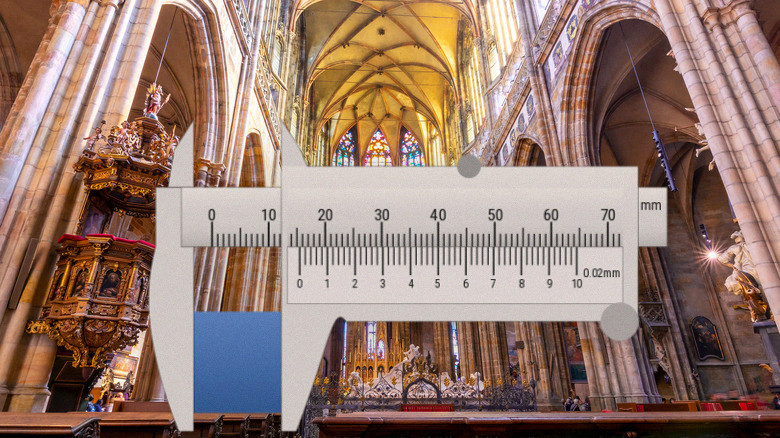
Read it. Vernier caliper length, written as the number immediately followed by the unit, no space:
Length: 15.5mm
